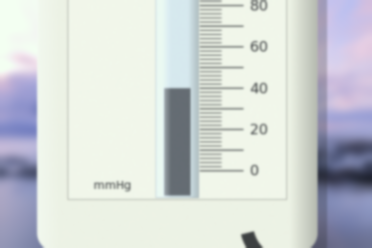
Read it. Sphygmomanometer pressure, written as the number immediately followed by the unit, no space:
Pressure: 40mmHg
